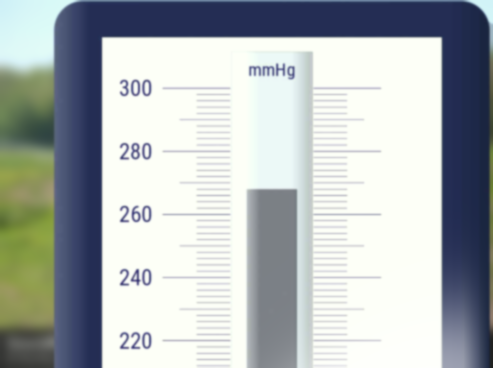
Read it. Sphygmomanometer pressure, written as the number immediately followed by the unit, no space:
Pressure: 268mmHg
